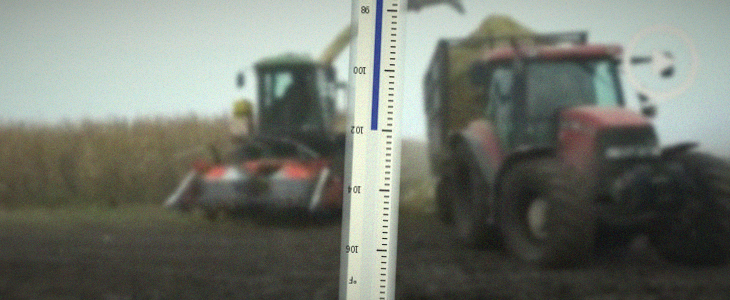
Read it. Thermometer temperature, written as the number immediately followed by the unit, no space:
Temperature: 102°F
